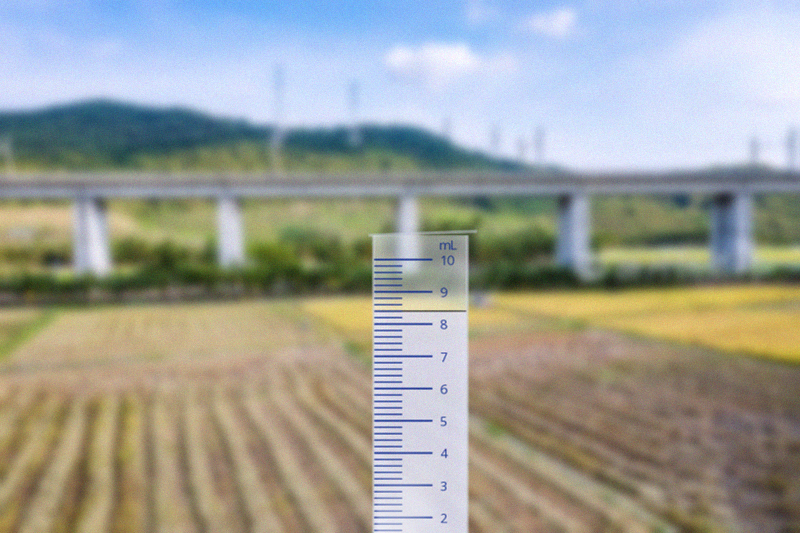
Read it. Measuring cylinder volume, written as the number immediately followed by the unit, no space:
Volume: 8.4mL
